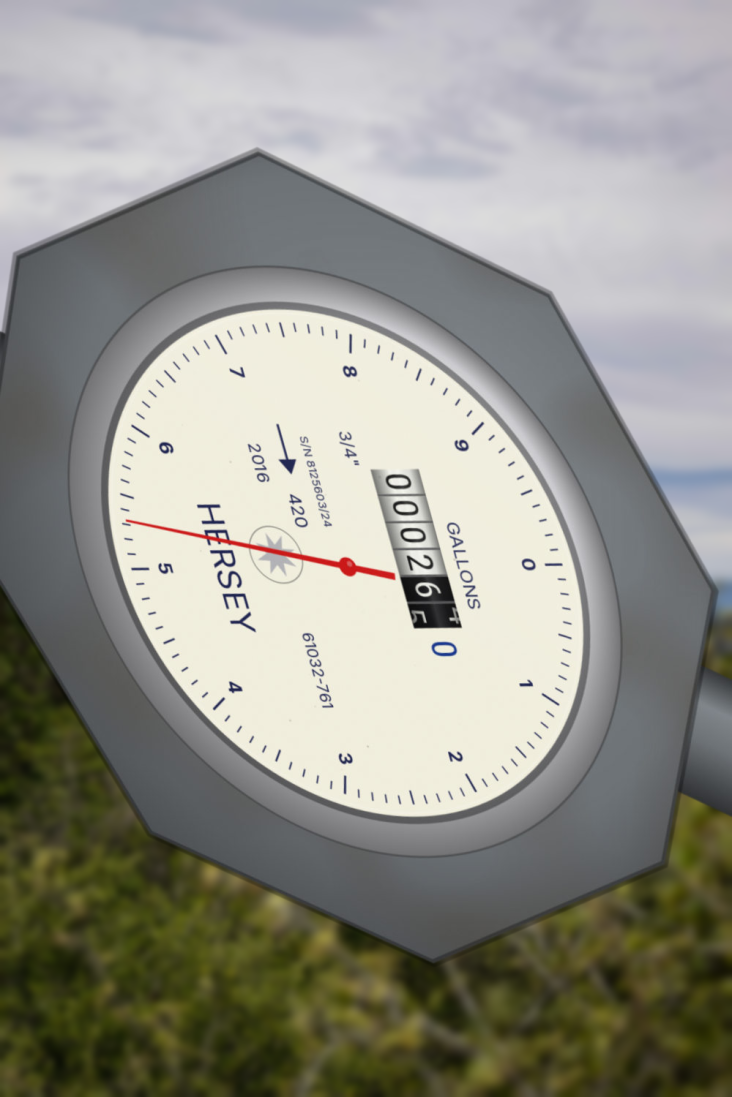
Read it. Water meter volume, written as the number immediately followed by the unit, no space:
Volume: 2645.3gal
